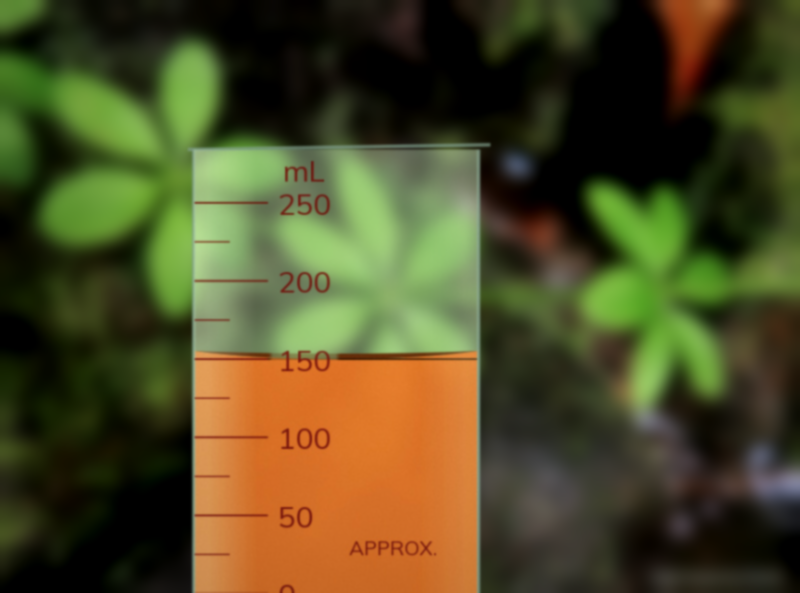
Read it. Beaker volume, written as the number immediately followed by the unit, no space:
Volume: 150mL
